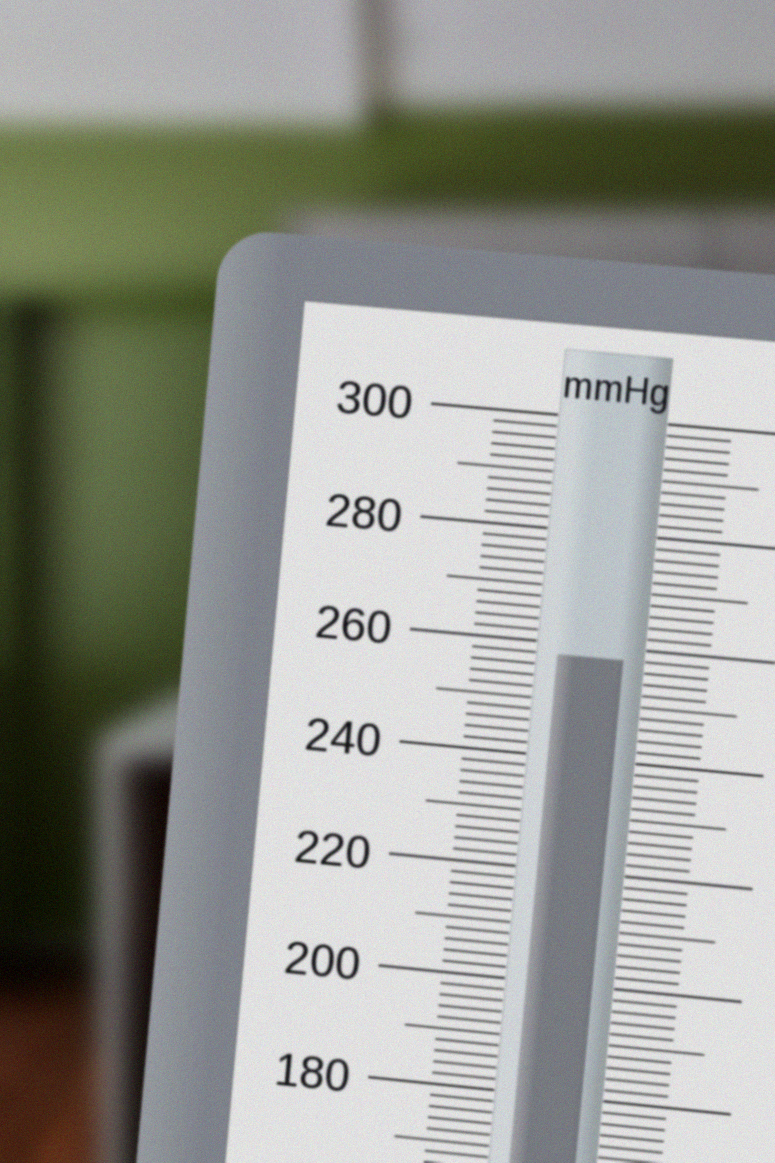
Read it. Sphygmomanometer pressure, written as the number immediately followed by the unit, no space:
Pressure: 258mmHg
